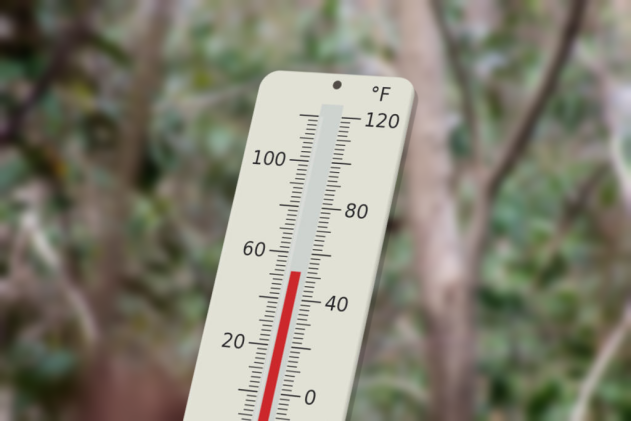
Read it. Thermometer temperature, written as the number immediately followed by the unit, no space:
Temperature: 52°F
